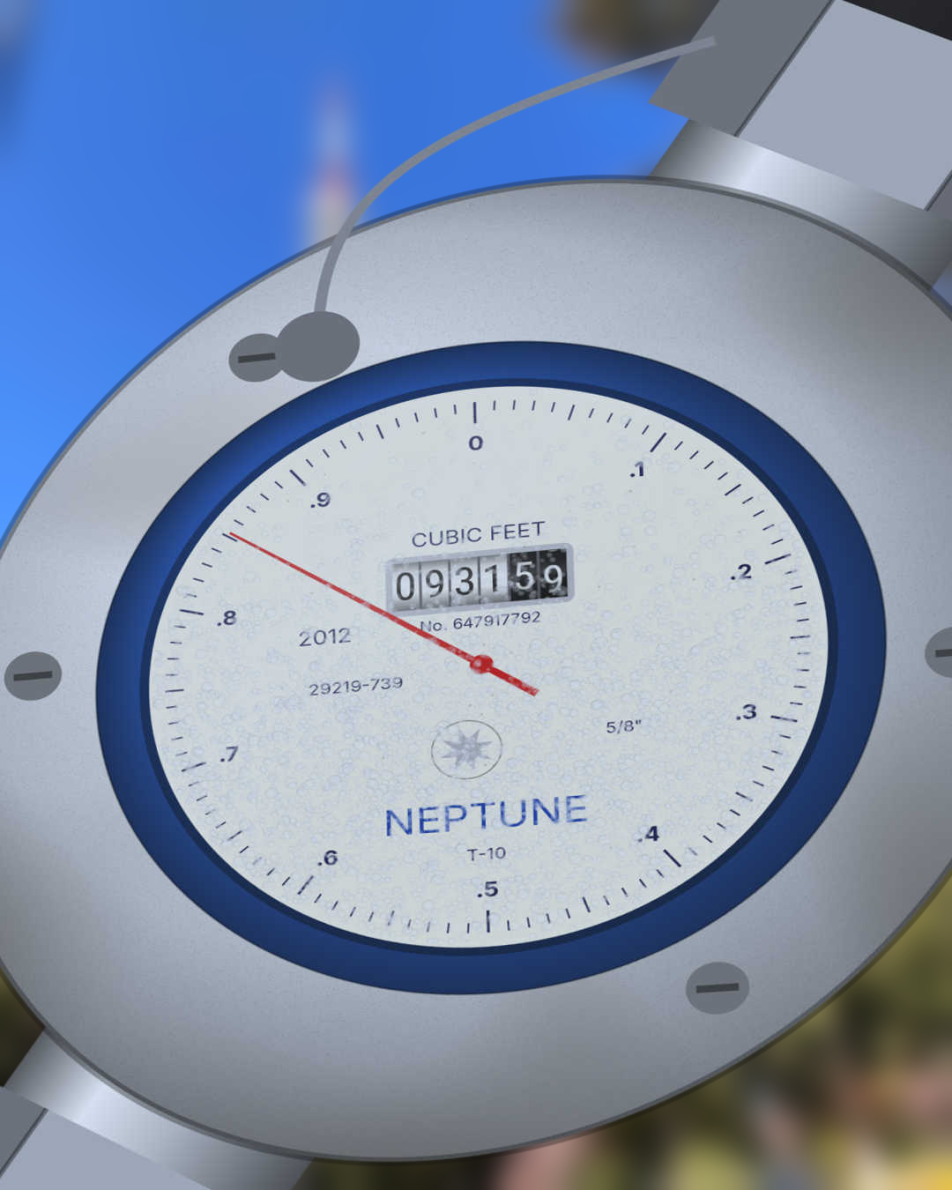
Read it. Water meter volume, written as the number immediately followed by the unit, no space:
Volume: 93158.85ft³
